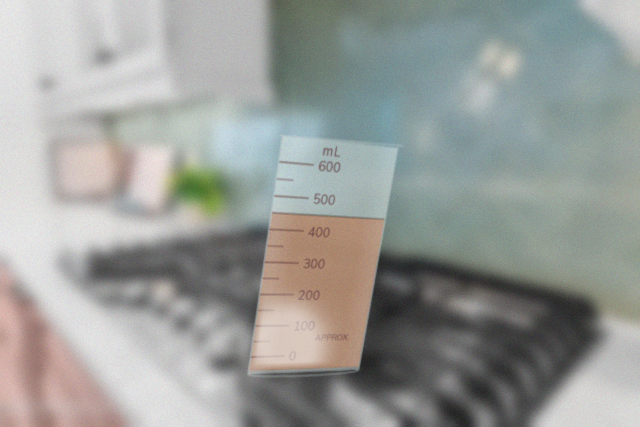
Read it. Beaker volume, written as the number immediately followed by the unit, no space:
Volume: 450mL
